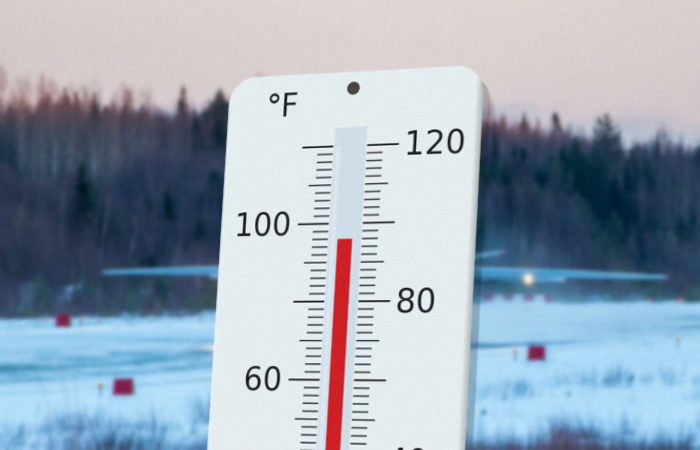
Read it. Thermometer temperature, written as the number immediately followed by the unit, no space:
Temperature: 96°F
